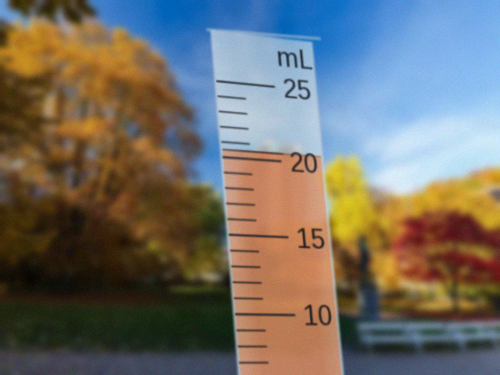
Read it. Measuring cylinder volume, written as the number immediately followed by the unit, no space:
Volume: 20.5mL
